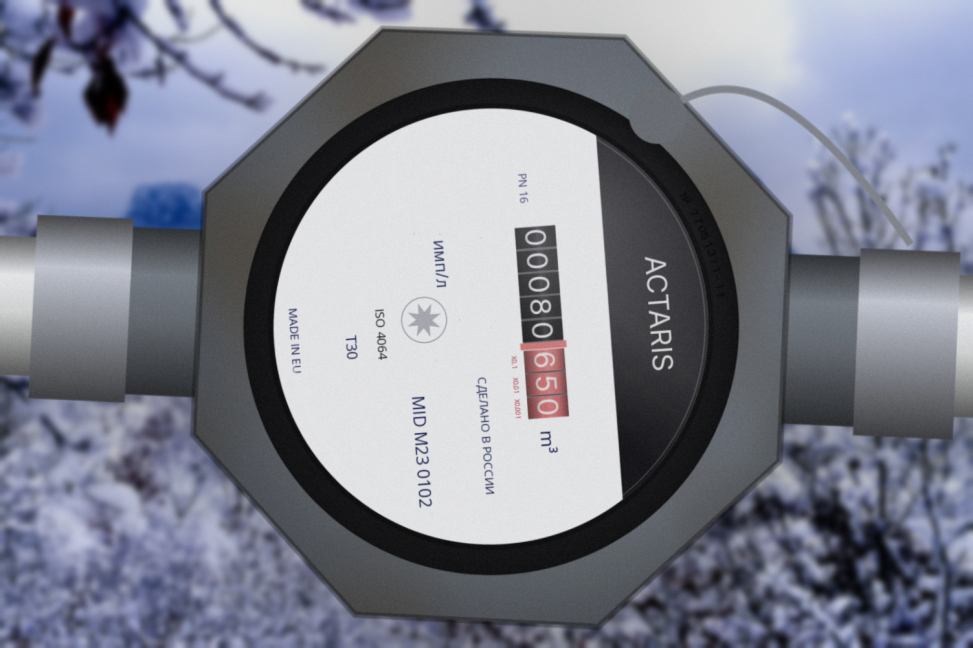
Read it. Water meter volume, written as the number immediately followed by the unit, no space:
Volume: 80.650m³
